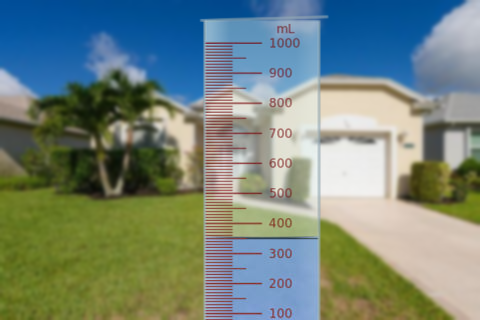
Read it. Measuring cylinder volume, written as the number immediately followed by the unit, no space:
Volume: 350mL
